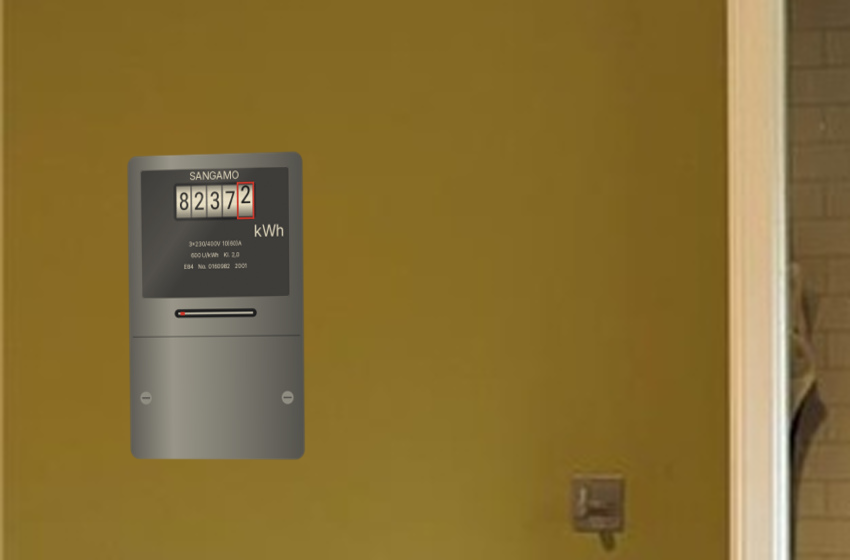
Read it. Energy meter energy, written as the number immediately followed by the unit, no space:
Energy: 8237.2kWh
